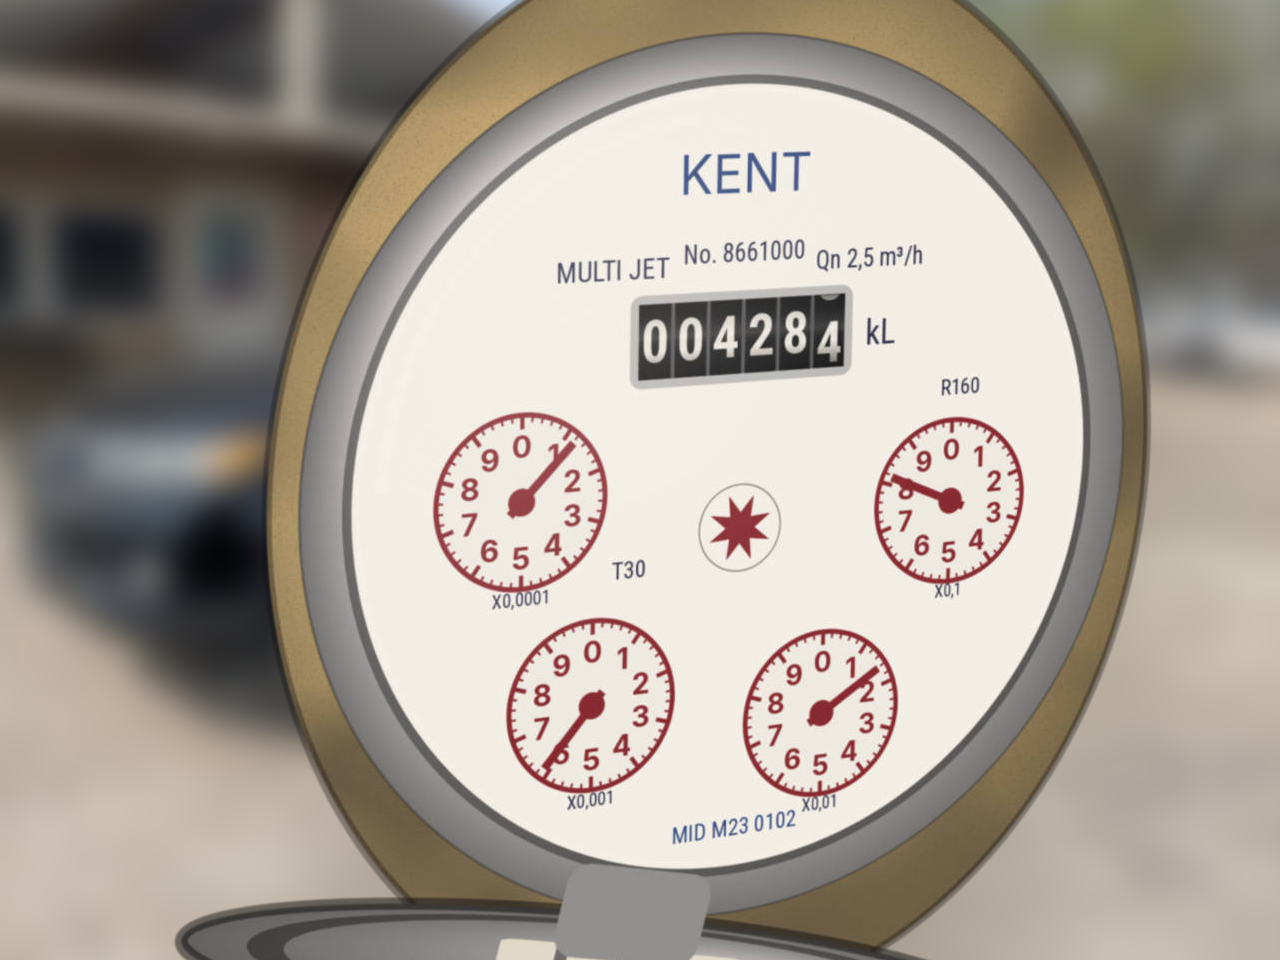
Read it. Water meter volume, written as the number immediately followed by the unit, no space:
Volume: 4283.8161kL
